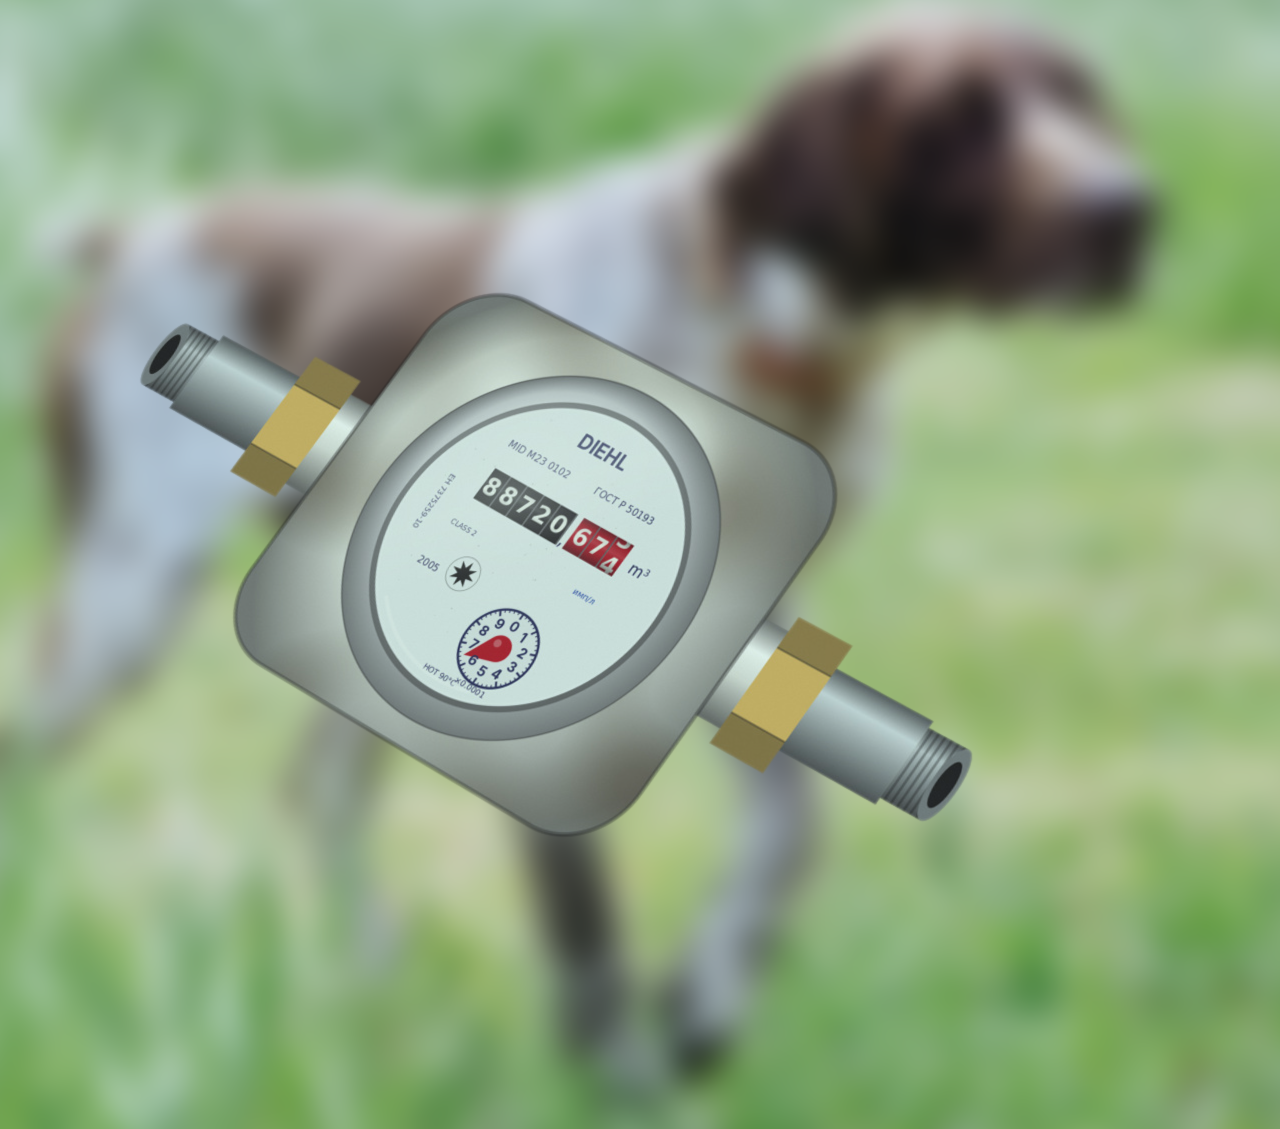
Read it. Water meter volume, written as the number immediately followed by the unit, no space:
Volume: 88720.6736m³
